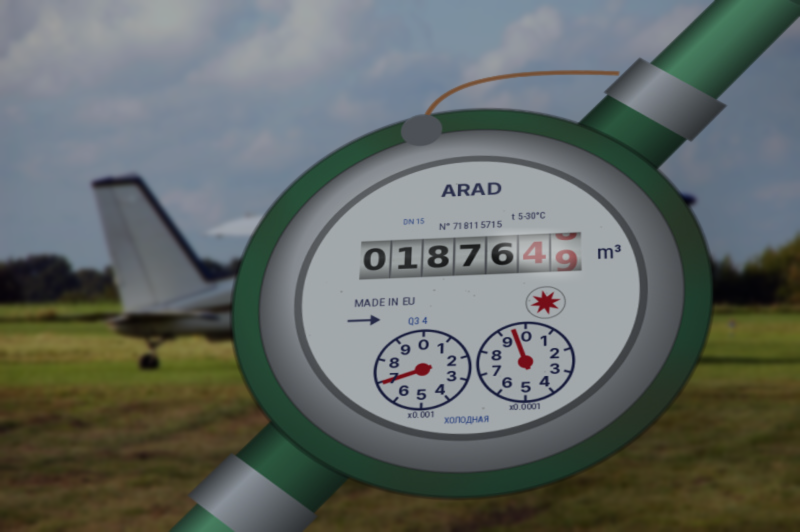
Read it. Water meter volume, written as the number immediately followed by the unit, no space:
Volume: 1876.4869m³
